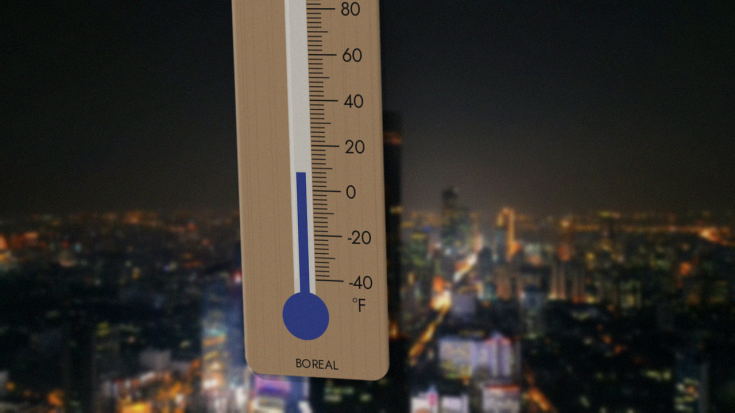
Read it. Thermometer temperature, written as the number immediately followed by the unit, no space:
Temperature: 8°F
